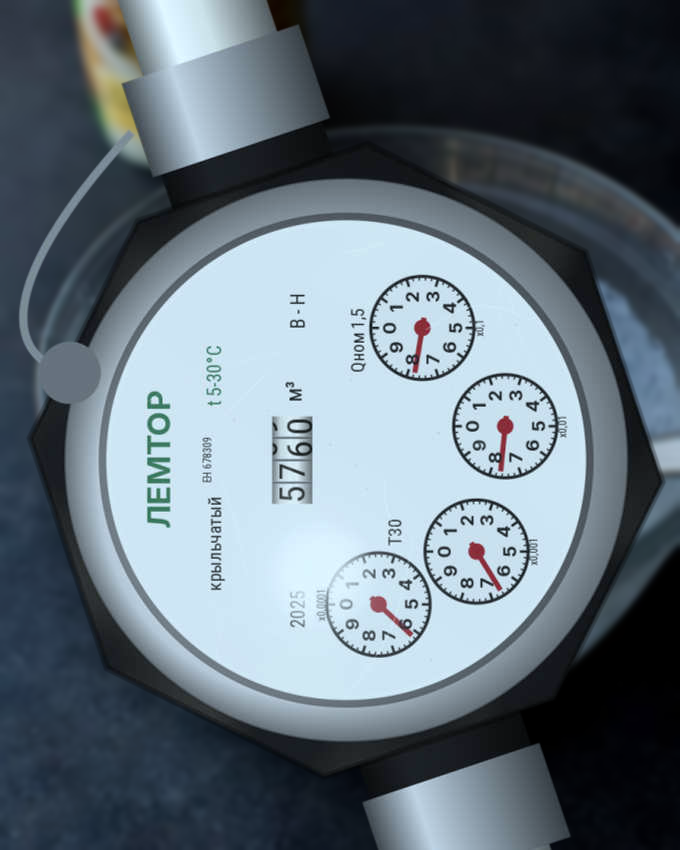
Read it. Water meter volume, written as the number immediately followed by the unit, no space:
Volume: 5759.7766m³
